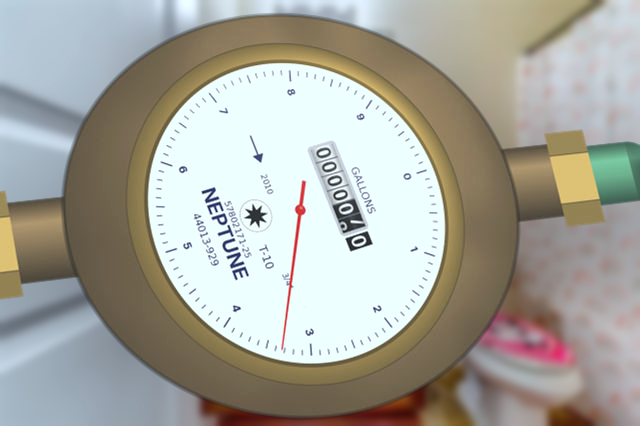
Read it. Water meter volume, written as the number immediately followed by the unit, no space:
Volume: 73.3gal
